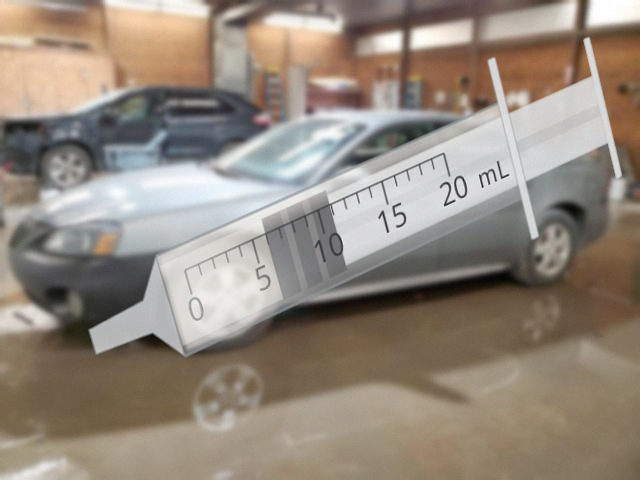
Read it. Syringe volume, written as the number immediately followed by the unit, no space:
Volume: 6mL
